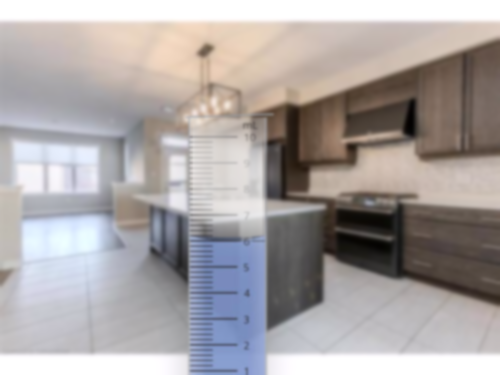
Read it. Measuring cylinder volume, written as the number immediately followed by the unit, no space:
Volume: 6mL
